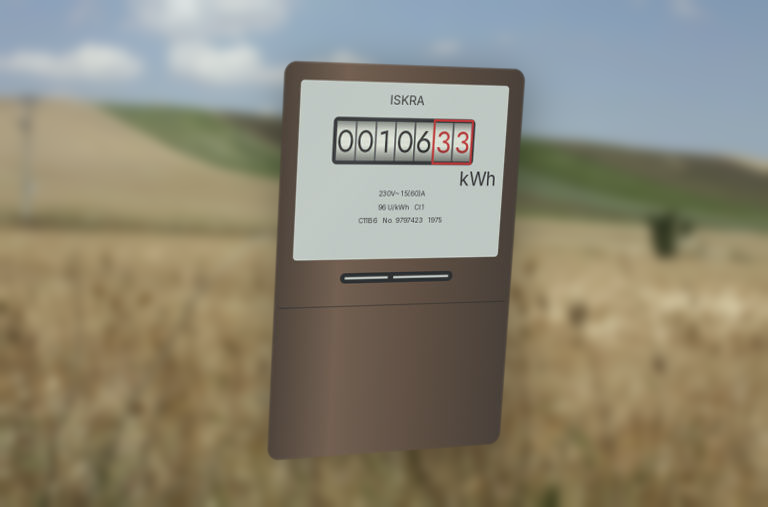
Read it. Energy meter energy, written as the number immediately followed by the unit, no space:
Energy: 106.33kWh
